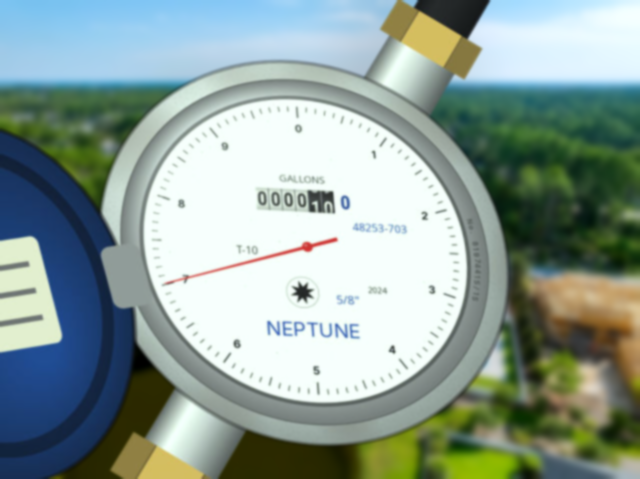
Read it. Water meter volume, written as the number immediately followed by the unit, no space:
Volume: 97.0gal
